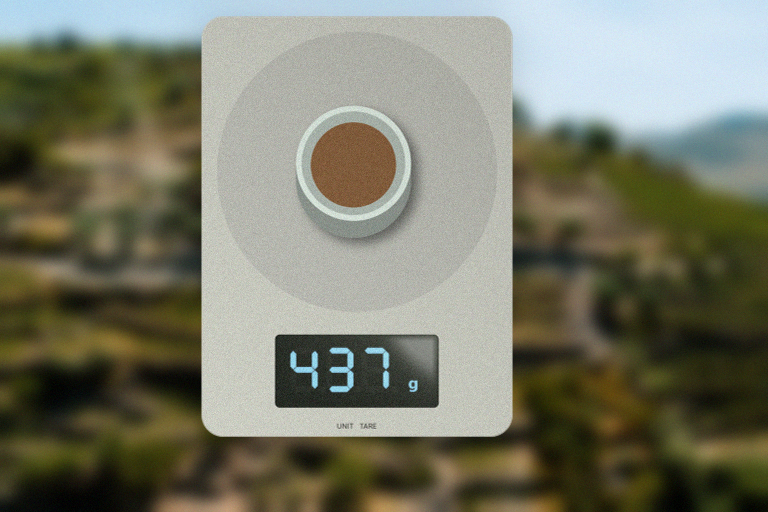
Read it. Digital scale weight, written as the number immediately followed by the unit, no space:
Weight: 437g
